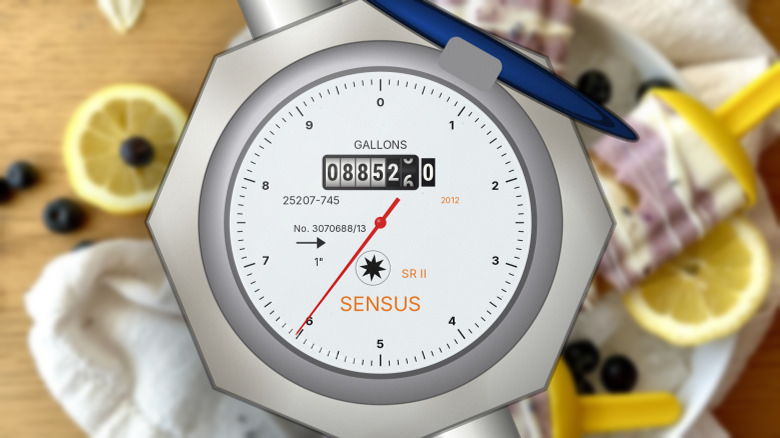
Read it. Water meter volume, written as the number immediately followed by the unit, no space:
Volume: 885256.0gal
